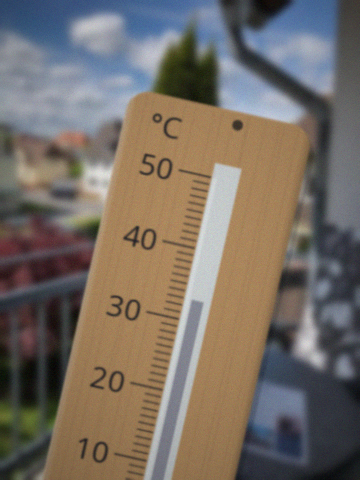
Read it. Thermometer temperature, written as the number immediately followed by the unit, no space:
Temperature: 33°C
